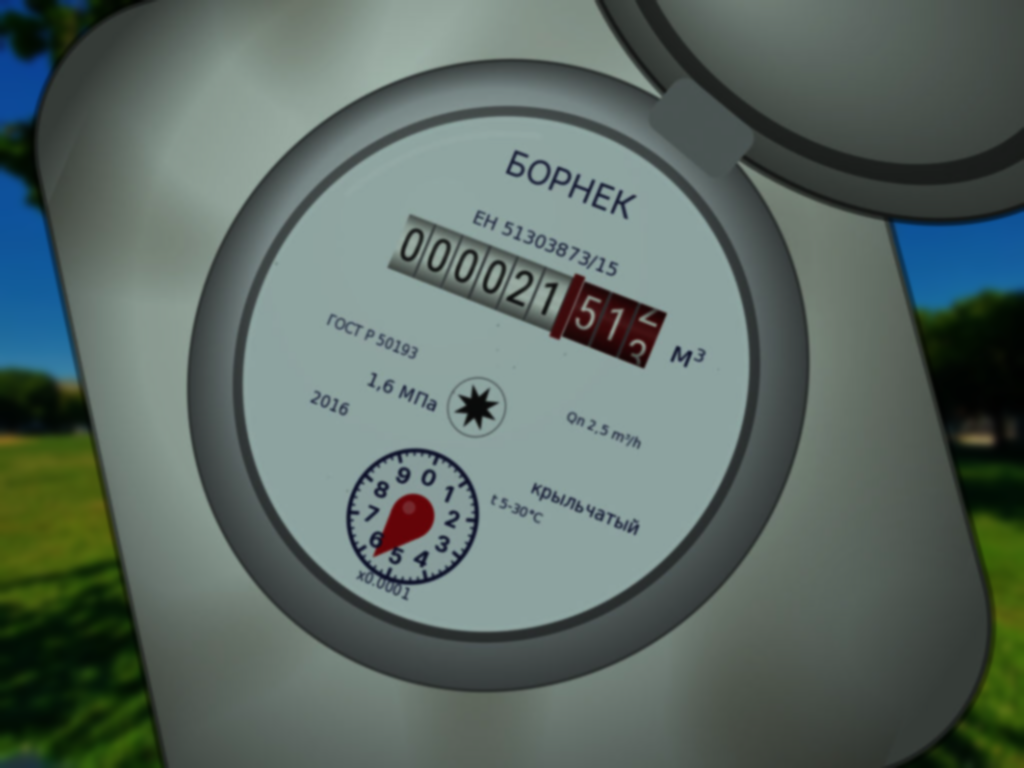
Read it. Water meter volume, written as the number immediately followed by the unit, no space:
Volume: 21.5125m³
